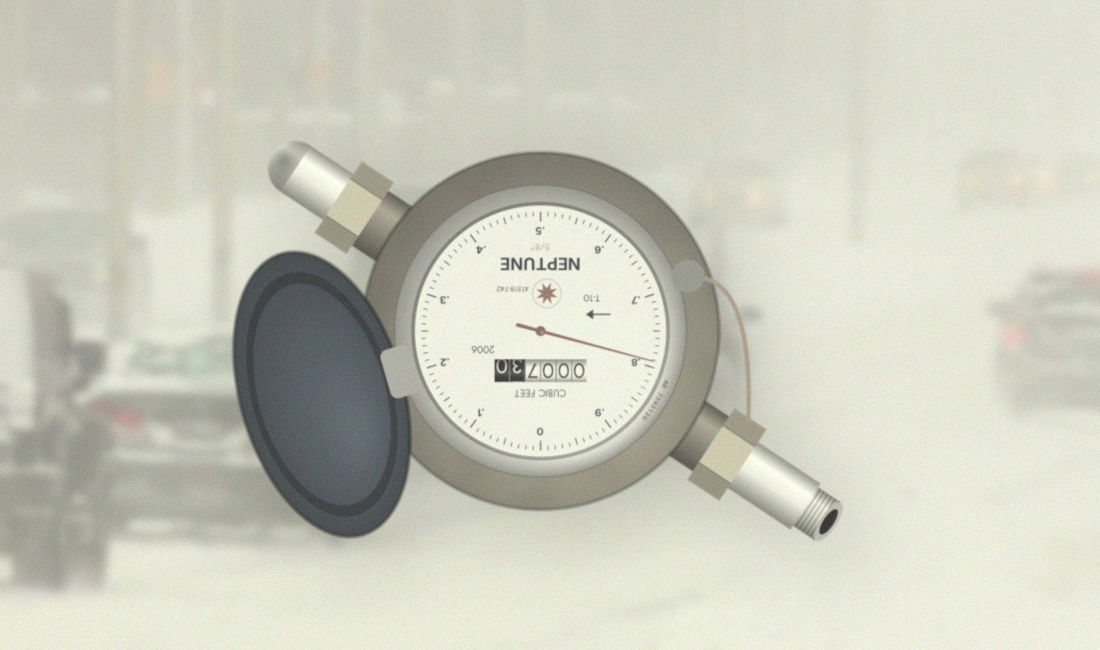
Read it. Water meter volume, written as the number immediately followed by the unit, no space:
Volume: 729.79ft³
